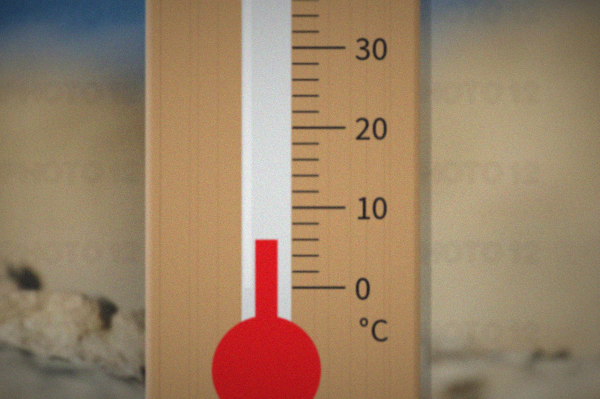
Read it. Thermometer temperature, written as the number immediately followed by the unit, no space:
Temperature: 6°C
